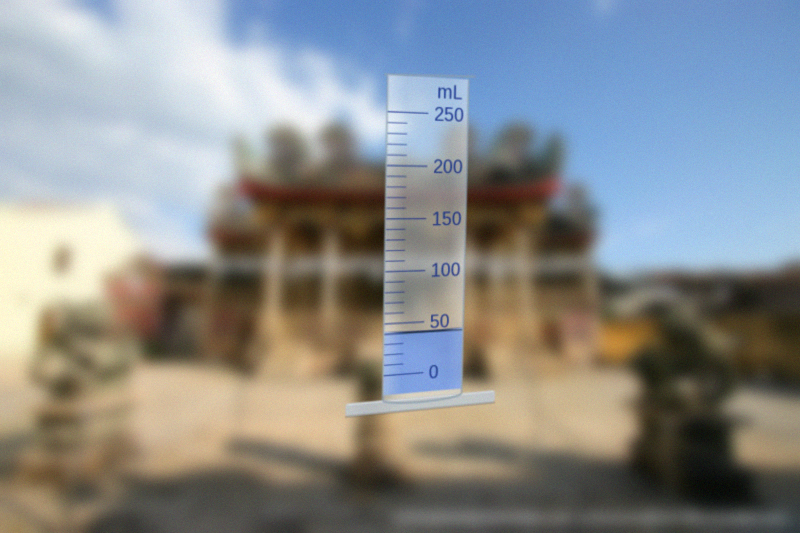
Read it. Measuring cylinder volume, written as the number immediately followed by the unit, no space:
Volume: 40mL
